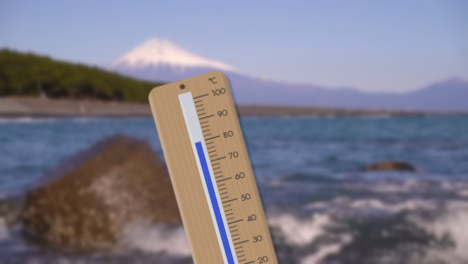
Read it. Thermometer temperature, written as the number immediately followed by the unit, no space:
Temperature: 80°C
